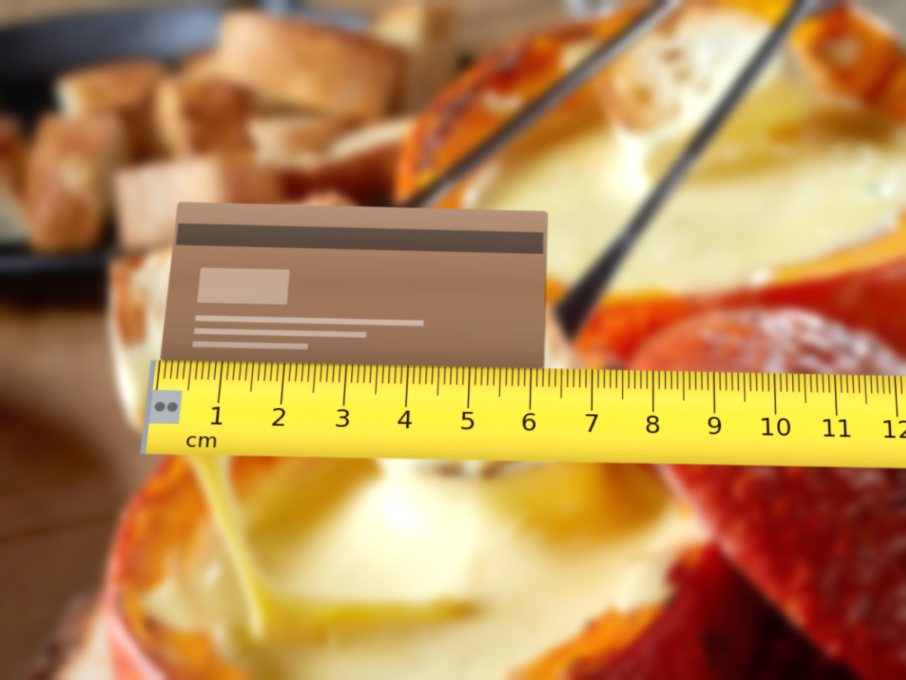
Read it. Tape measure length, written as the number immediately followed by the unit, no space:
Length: 6.2cm
